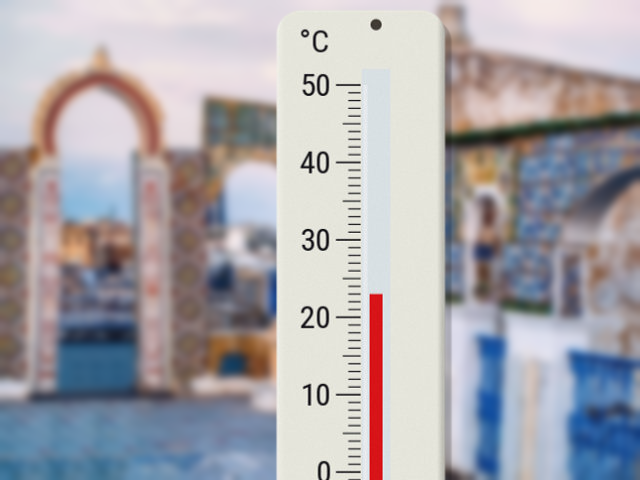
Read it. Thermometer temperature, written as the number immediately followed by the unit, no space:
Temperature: 23°C
